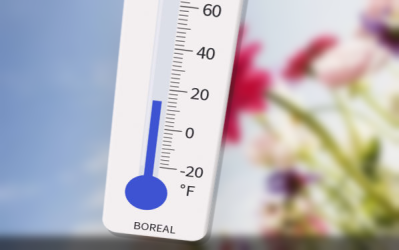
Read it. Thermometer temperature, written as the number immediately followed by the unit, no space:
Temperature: 14°F
